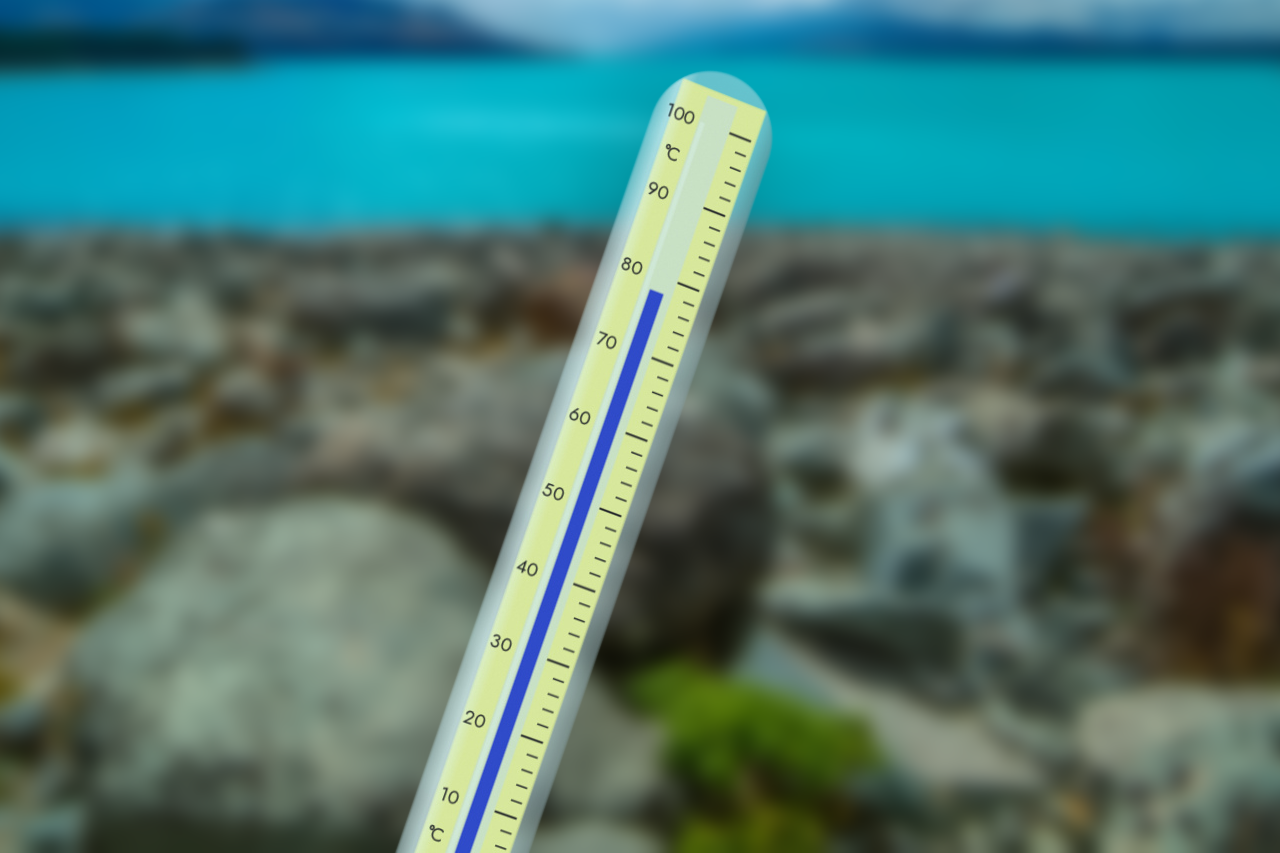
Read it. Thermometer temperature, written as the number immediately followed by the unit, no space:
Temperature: 78°C
